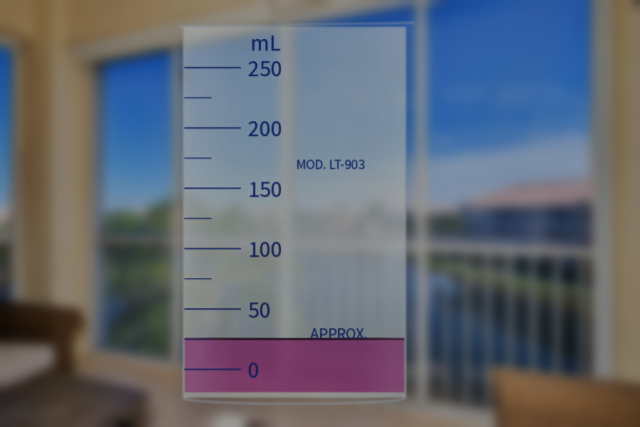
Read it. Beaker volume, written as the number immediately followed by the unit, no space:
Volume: 25mL
